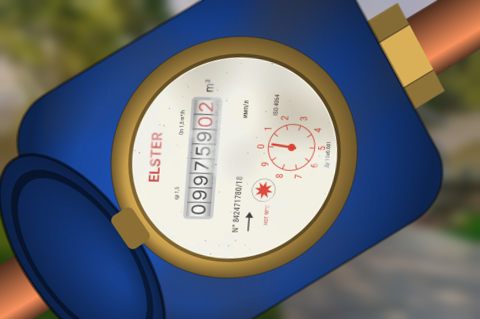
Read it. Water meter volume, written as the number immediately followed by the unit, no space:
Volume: 99759.020m³
